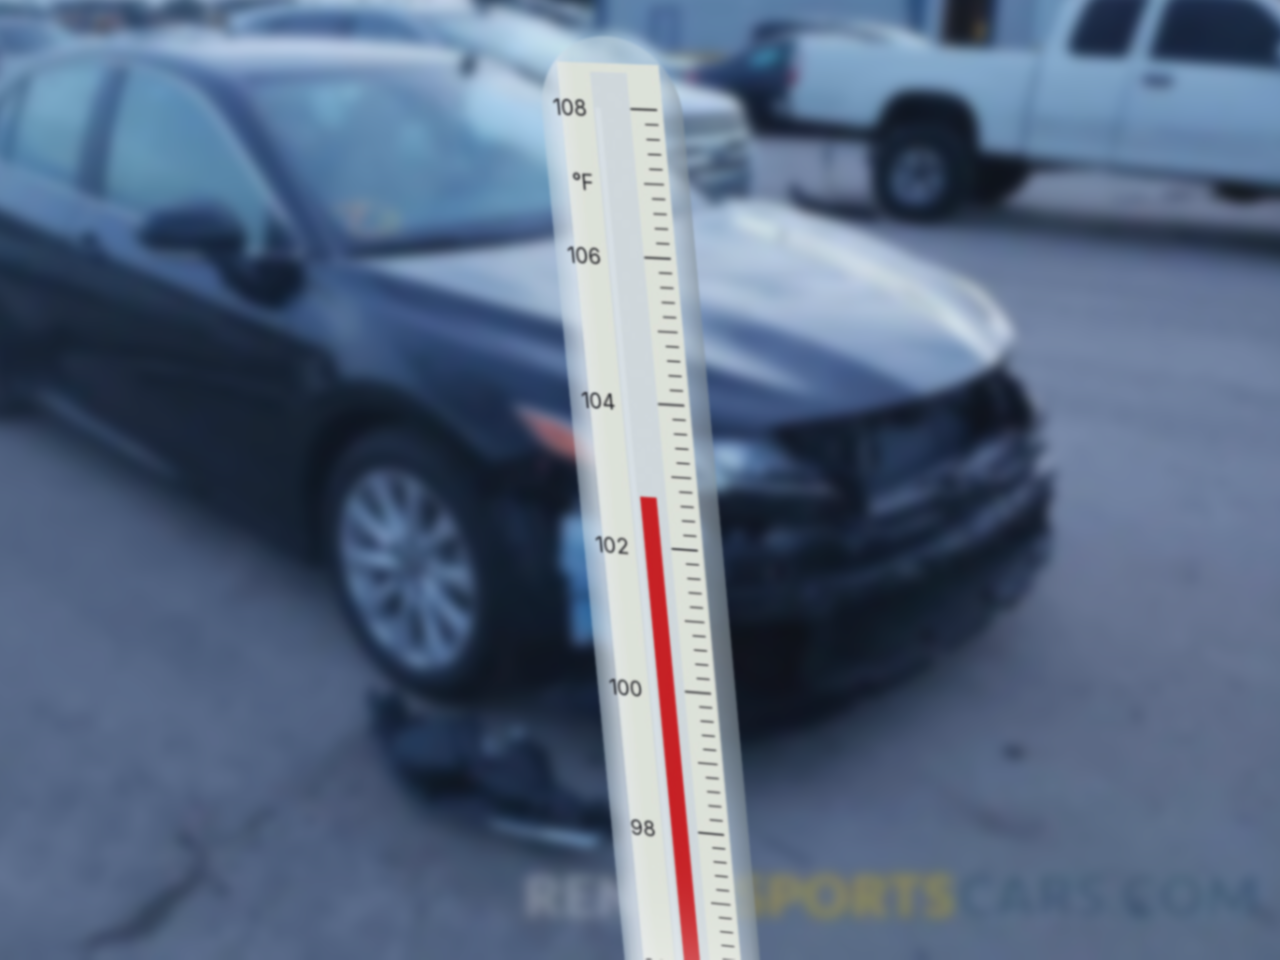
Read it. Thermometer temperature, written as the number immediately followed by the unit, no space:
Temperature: 102.7°F
